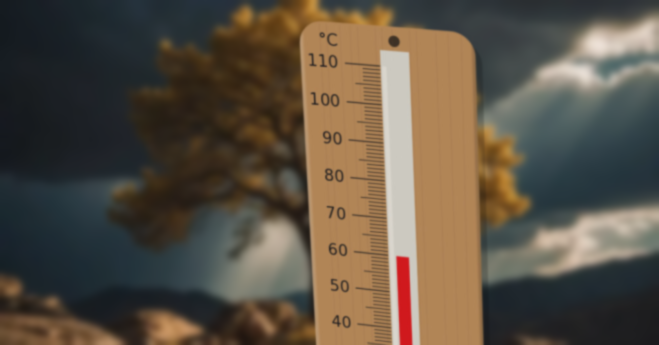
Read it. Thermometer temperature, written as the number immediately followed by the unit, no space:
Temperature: 60°C
